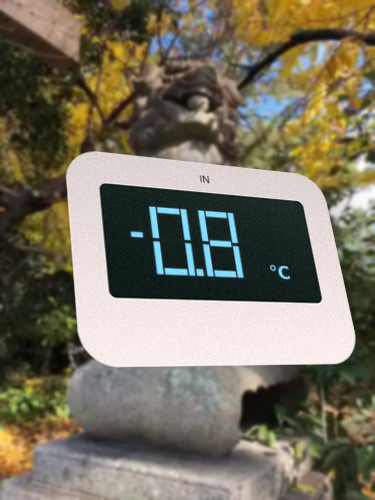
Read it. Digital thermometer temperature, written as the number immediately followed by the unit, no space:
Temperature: -0.8°C
